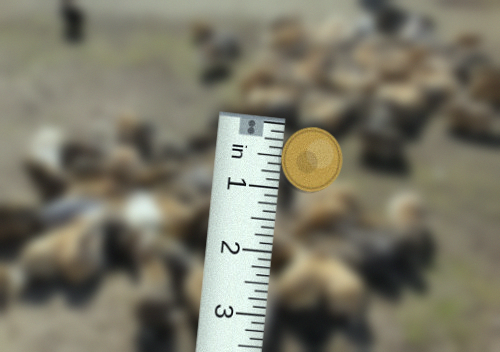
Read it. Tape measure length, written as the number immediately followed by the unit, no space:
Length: 1in
